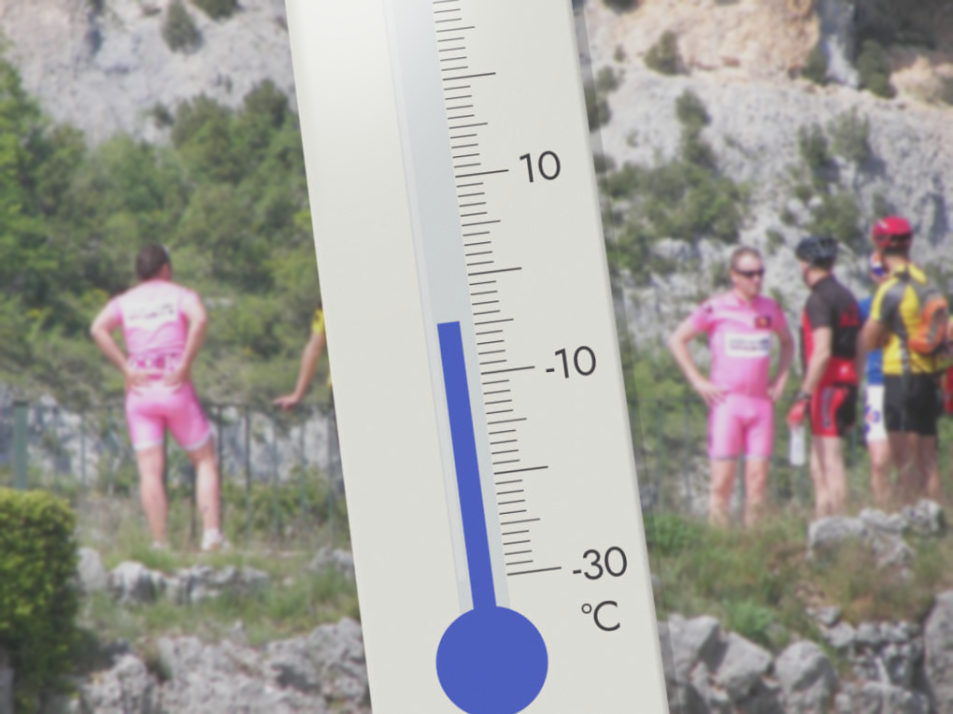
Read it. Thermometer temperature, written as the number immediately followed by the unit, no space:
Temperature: -4.5°C
